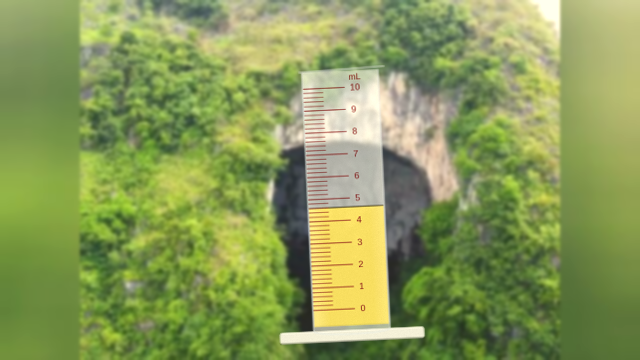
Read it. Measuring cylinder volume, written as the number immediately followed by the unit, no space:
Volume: 4.6mL
